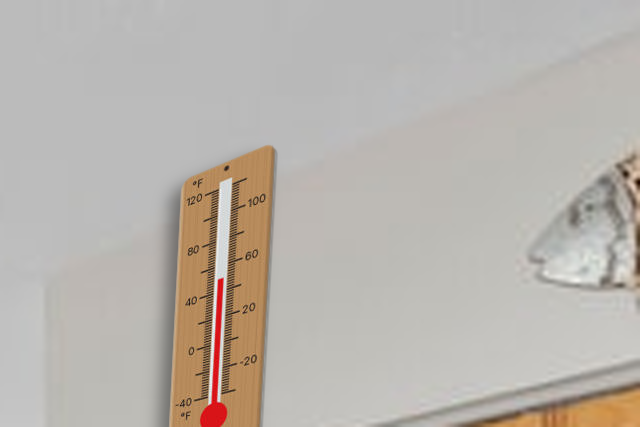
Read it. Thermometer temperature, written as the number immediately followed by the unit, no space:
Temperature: 50°F
